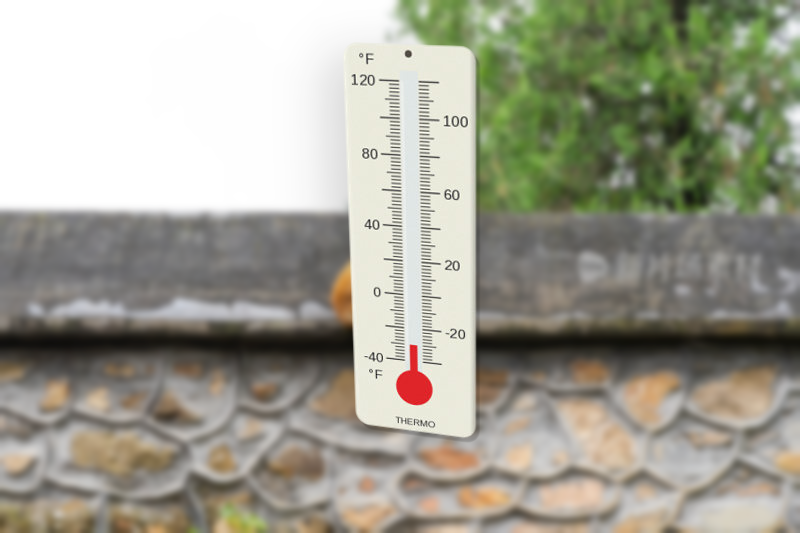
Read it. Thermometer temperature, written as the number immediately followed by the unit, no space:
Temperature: -30°F
